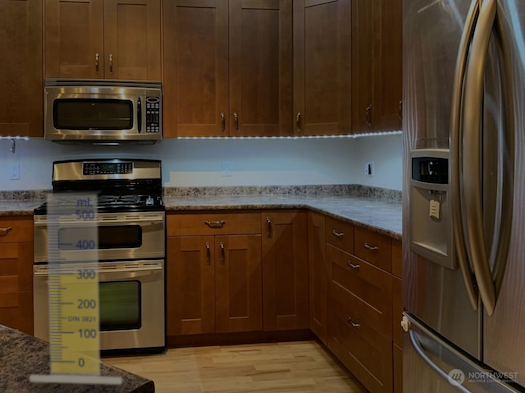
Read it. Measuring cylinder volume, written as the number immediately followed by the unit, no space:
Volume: 300mL
